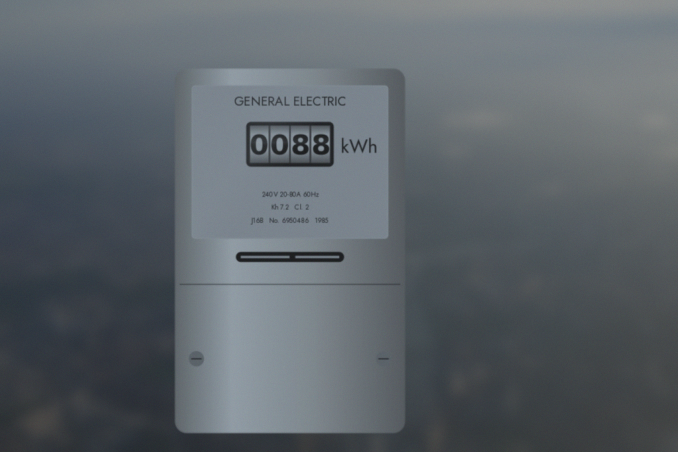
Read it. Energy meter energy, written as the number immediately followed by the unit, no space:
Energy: 88kWh
